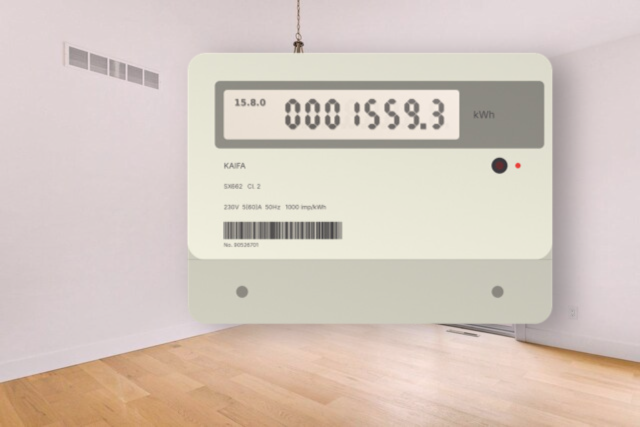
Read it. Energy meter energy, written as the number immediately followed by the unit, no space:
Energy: 1559.3kWh
